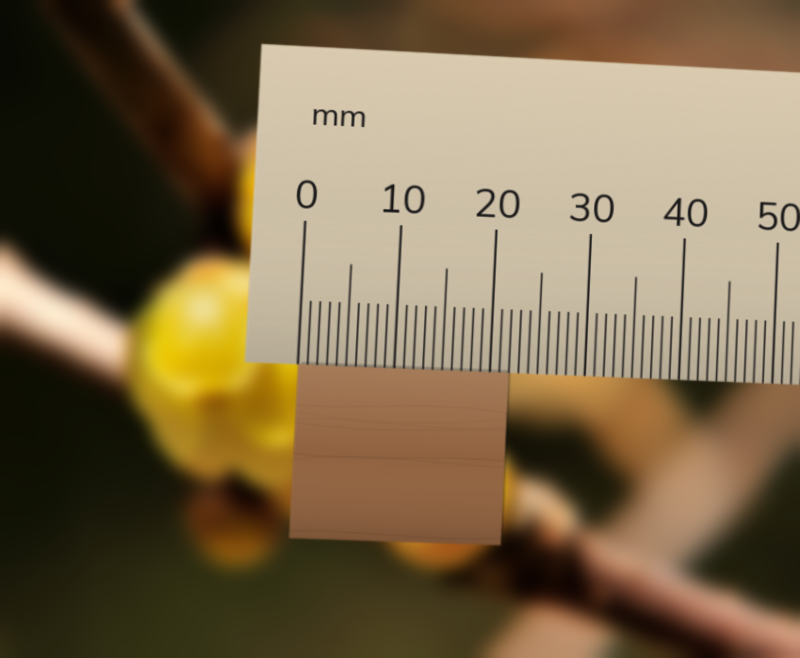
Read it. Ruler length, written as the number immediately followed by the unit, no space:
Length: 22mm
